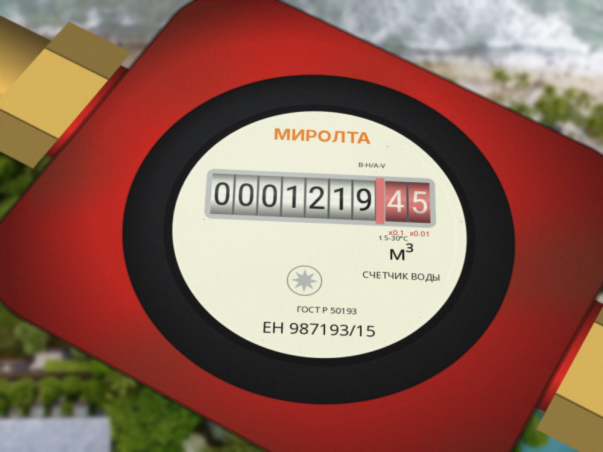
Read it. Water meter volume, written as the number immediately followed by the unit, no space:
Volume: 1219.45m³
